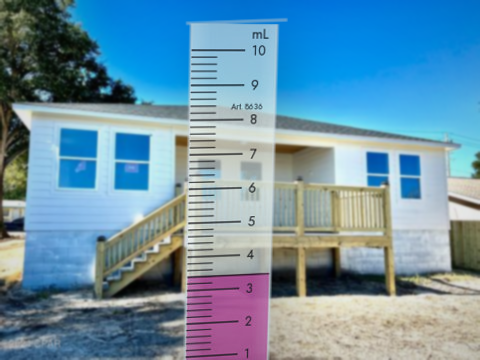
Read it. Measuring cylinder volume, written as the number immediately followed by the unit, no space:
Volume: 3.4mL
